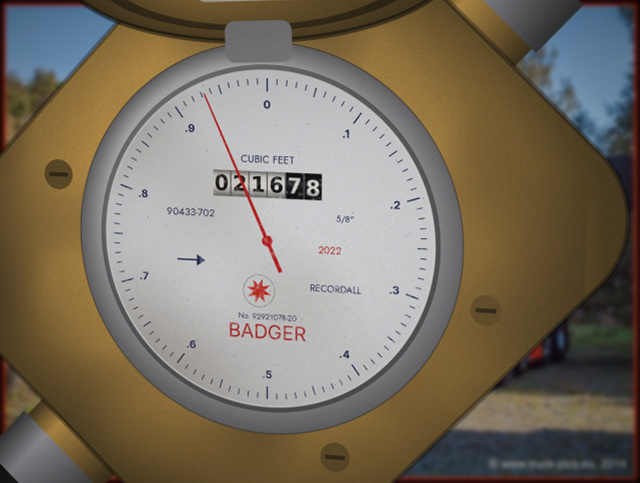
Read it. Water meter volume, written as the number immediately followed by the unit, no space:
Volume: 21677.93ft³
